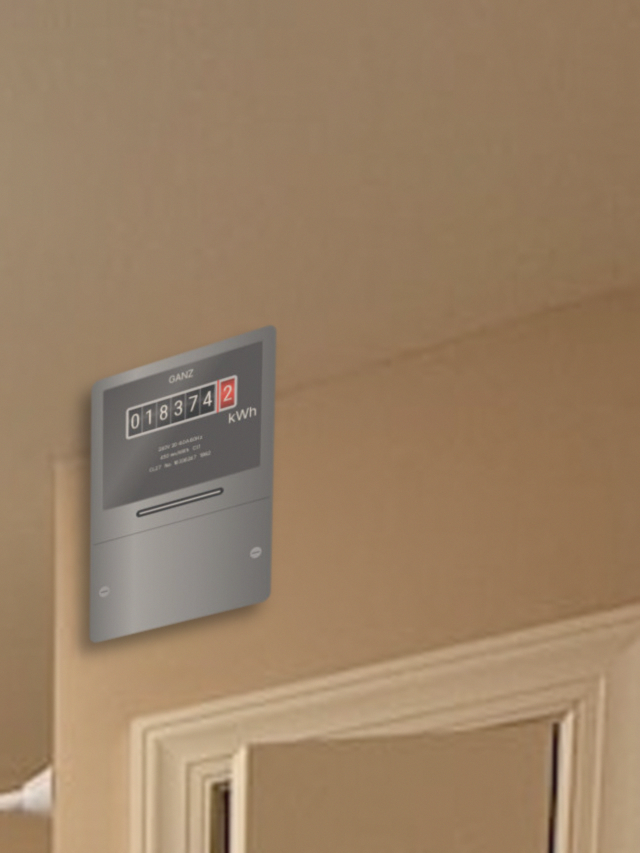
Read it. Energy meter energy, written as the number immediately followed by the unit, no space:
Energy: 18374.2kWh
